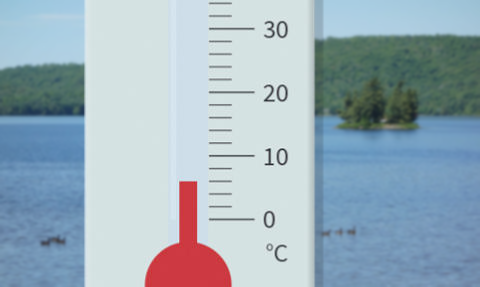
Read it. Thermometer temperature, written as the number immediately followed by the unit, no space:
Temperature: 6°C
